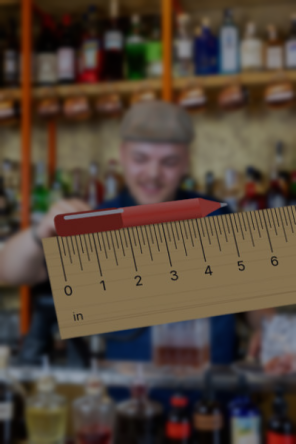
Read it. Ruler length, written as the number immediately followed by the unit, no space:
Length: 5in
